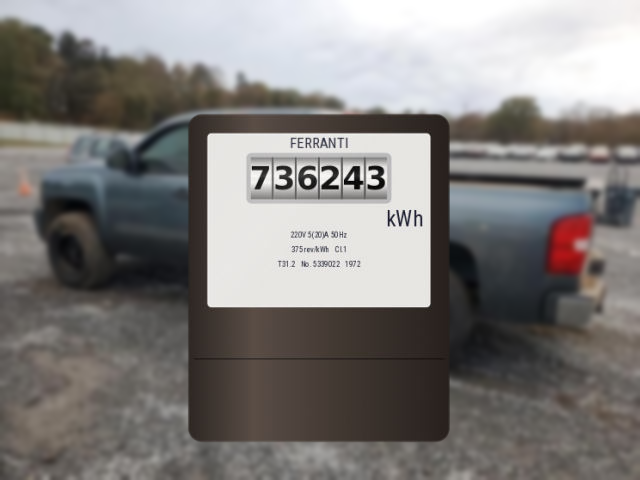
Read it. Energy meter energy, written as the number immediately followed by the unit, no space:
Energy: 736243kWh
